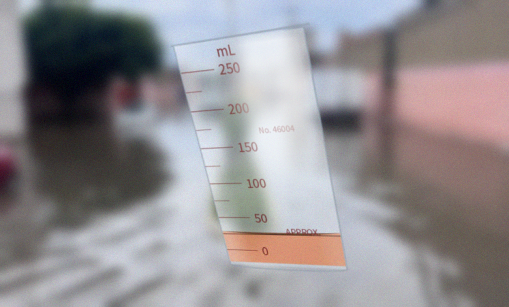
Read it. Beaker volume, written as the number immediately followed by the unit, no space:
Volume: 25mL
